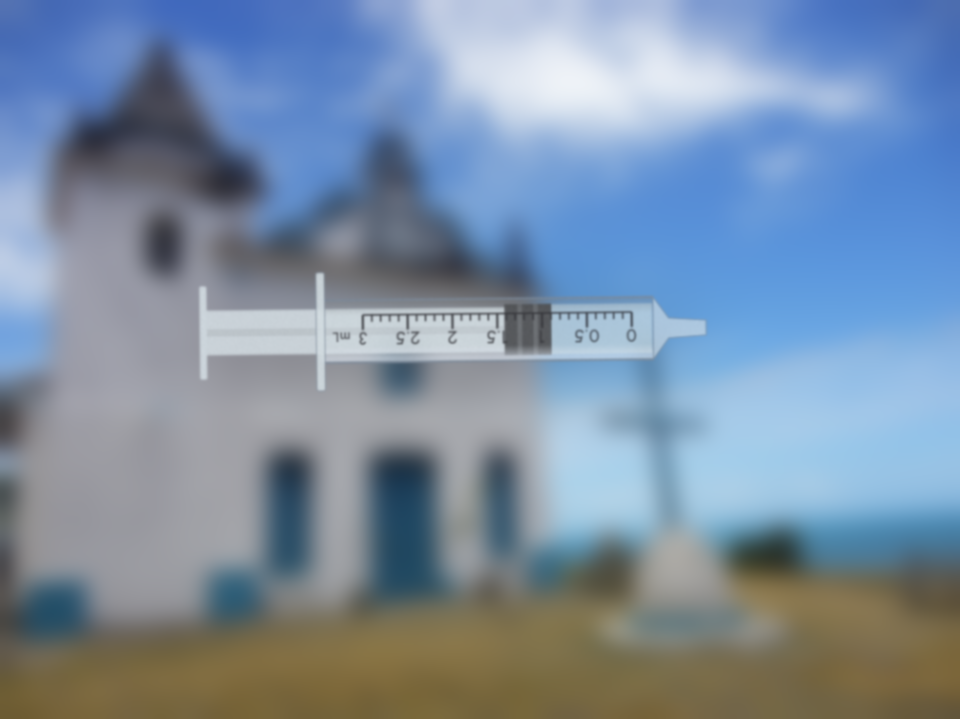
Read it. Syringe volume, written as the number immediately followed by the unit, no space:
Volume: 0.9mL
